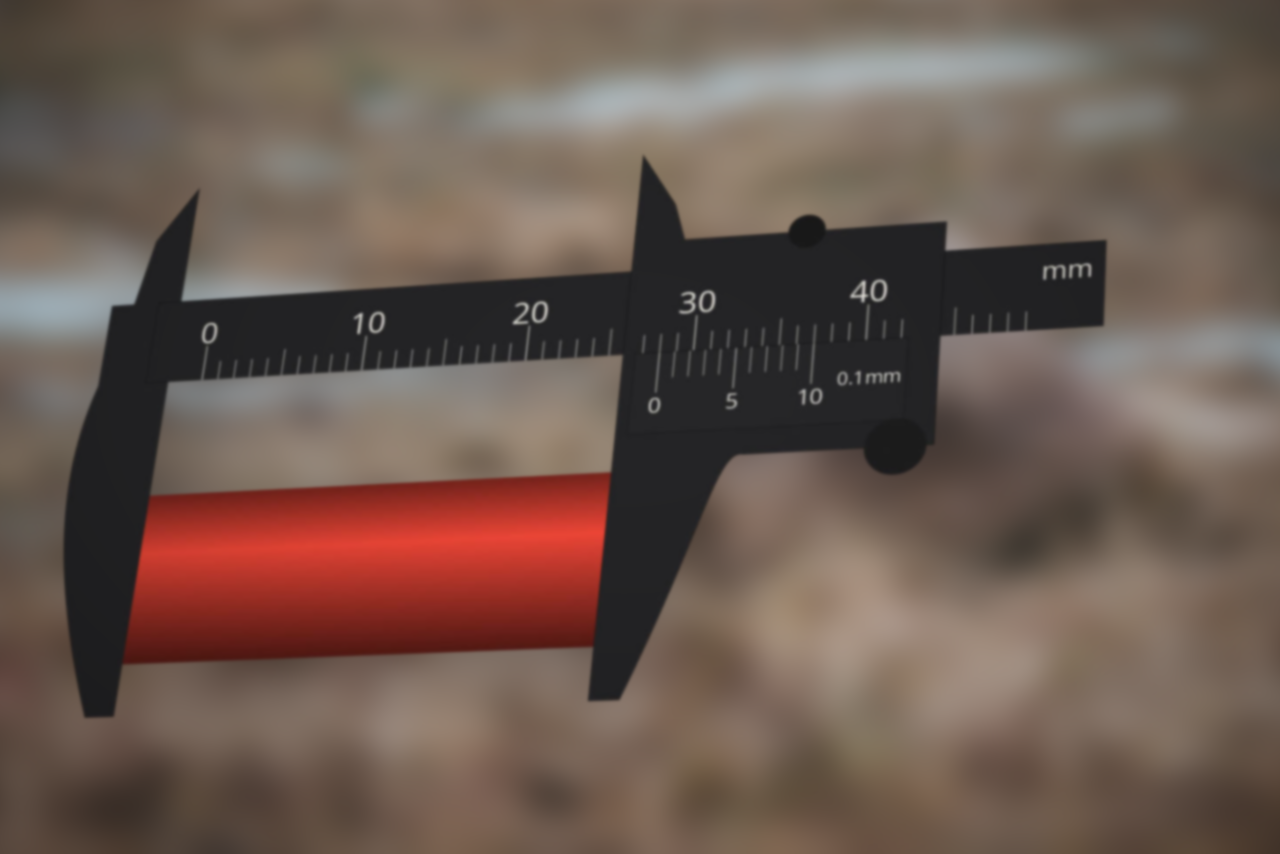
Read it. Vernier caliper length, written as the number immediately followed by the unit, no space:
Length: 28.0mm
